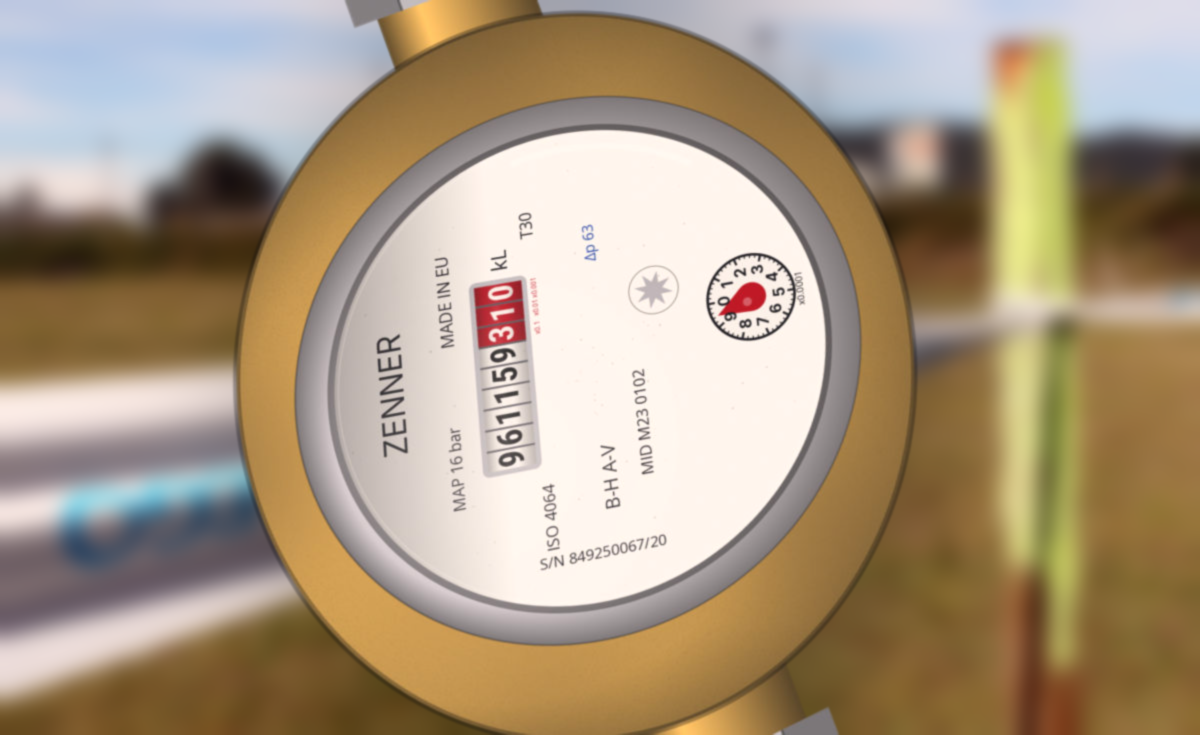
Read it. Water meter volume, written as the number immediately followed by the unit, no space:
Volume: 961159.3099kL
